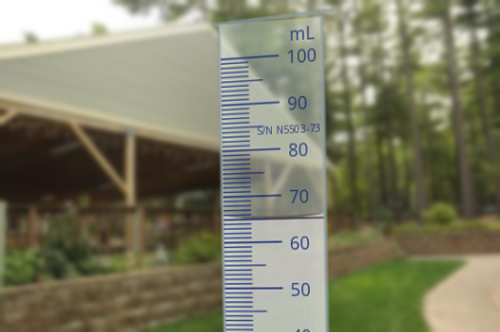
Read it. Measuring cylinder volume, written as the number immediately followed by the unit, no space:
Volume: 65mL
